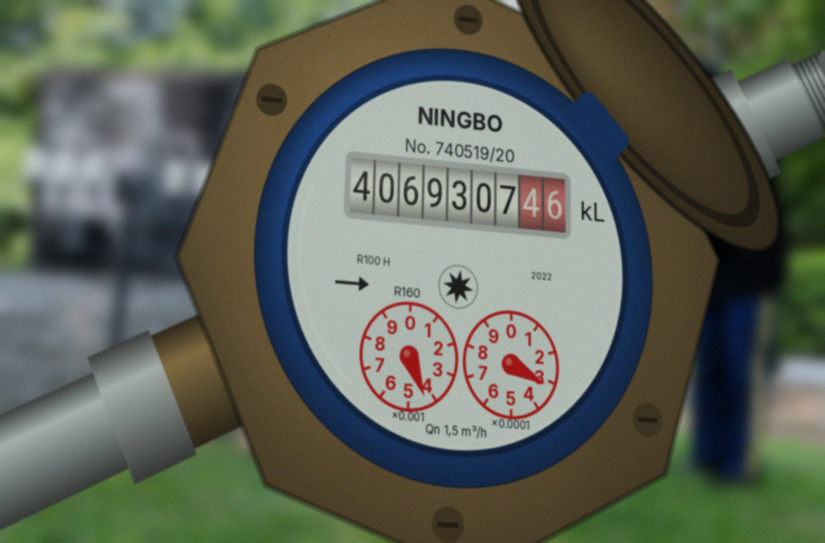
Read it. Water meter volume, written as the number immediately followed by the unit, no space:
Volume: 4069307.4643kL
